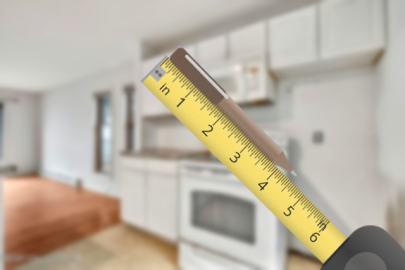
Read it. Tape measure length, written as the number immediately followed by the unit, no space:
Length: 4.5in
